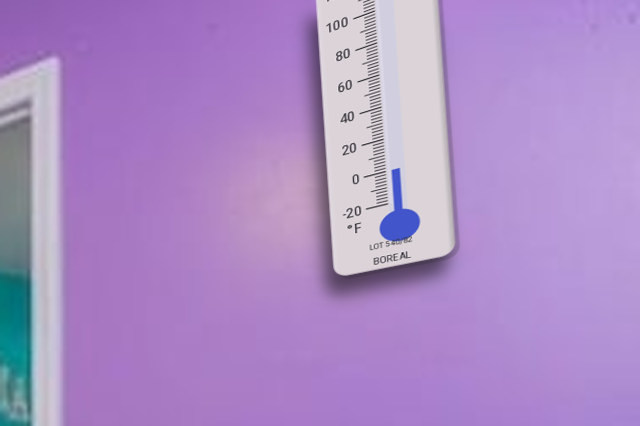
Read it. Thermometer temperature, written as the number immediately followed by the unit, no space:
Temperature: 0°F
